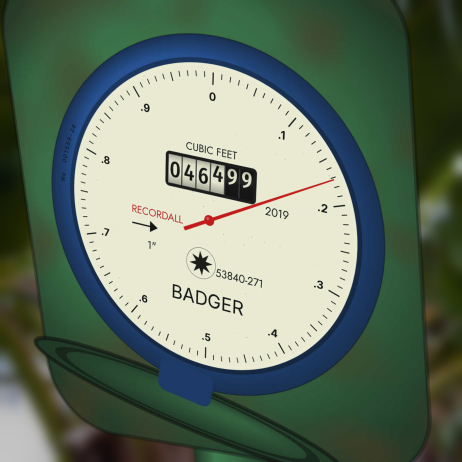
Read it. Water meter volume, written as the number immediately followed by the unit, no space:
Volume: 46499.17ft³
